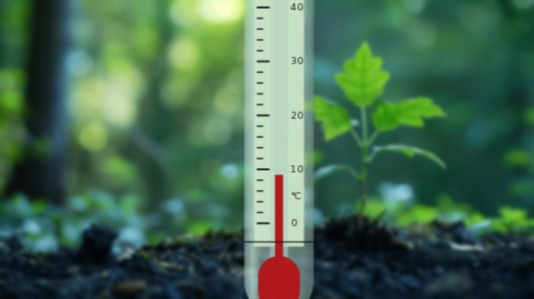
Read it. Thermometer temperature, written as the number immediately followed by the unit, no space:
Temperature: 9°C
